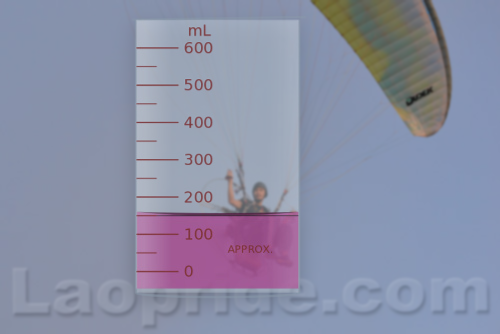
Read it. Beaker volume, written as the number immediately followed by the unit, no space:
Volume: 150mL
